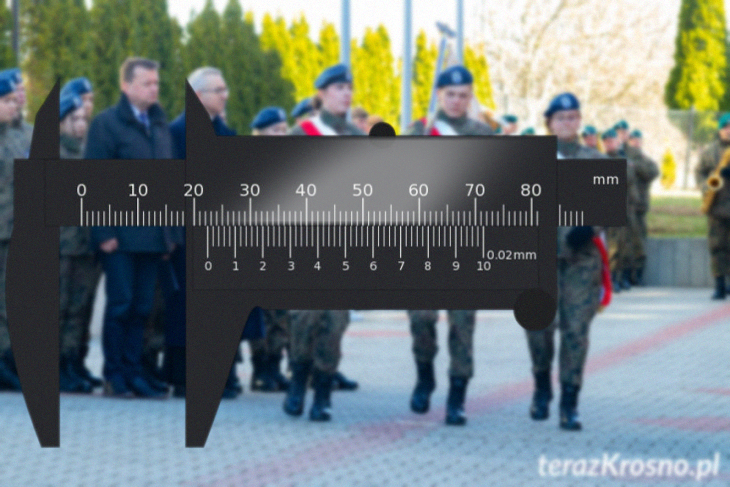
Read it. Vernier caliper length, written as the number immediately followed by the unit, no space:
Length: 22.4mm
